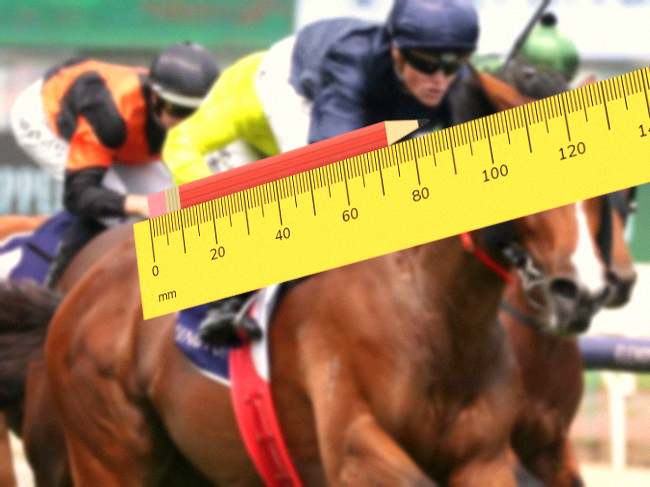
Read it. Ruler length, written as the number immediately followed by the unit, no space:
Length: 85mm
